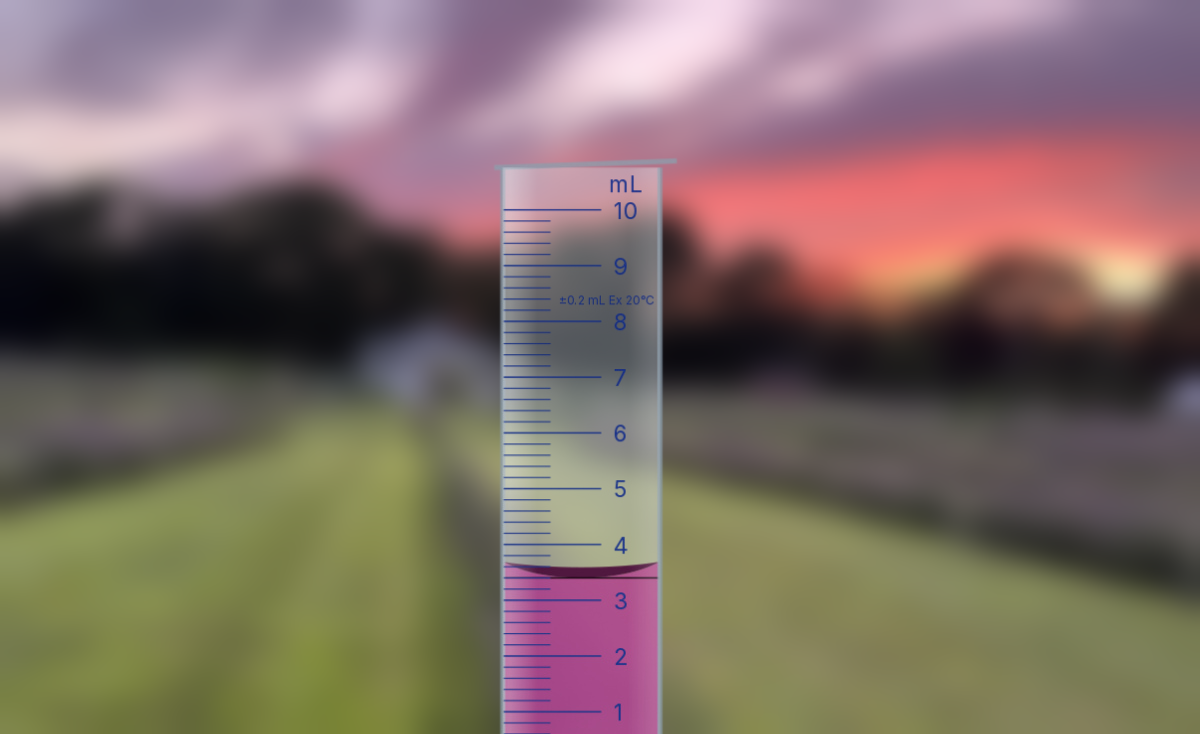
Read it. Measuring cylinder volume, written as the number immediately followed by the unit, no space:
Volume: 3.4mL
